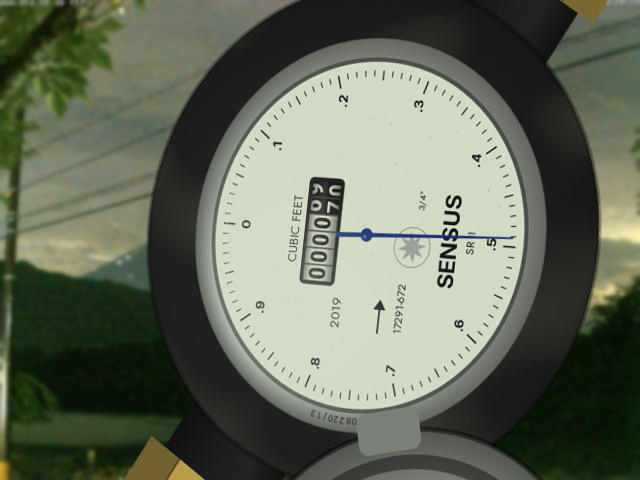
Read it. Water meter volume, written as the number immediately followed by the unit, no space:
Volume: 69.49ft³
